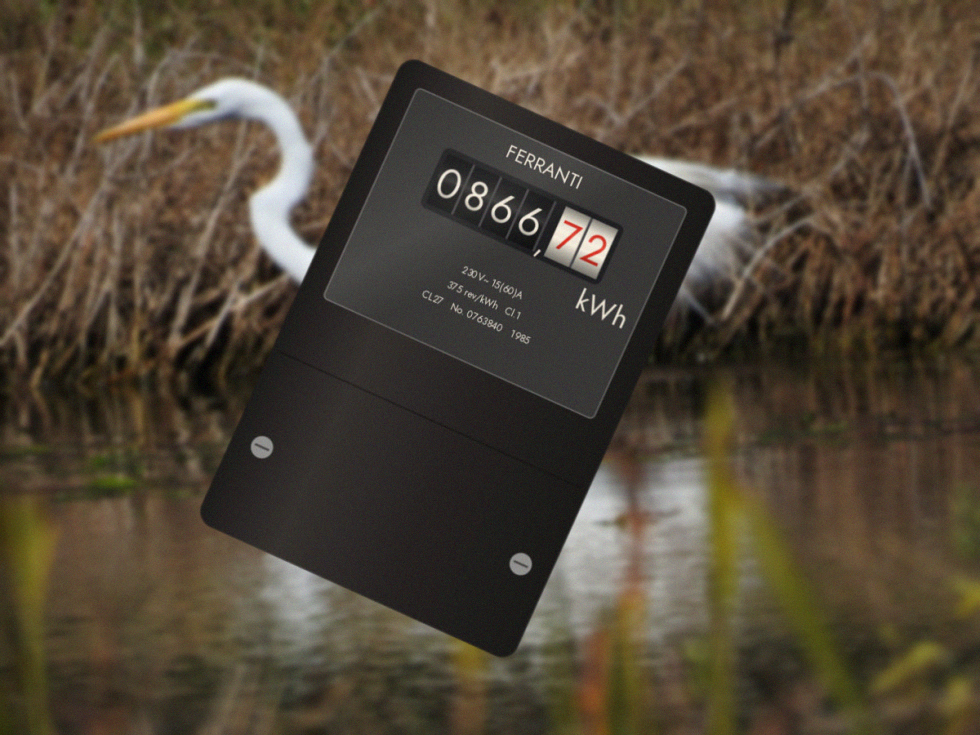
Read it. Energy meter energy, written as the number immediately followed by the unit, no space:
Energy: 866.72kWh
